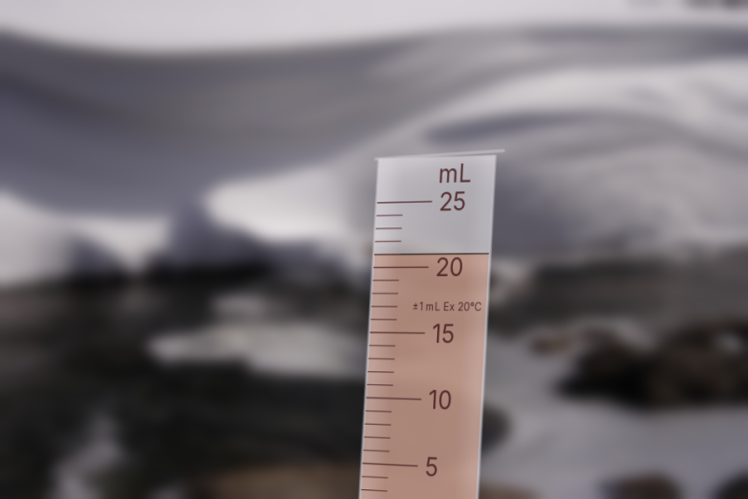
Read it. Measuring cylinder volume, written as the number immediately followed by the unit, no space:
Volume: 21mL
